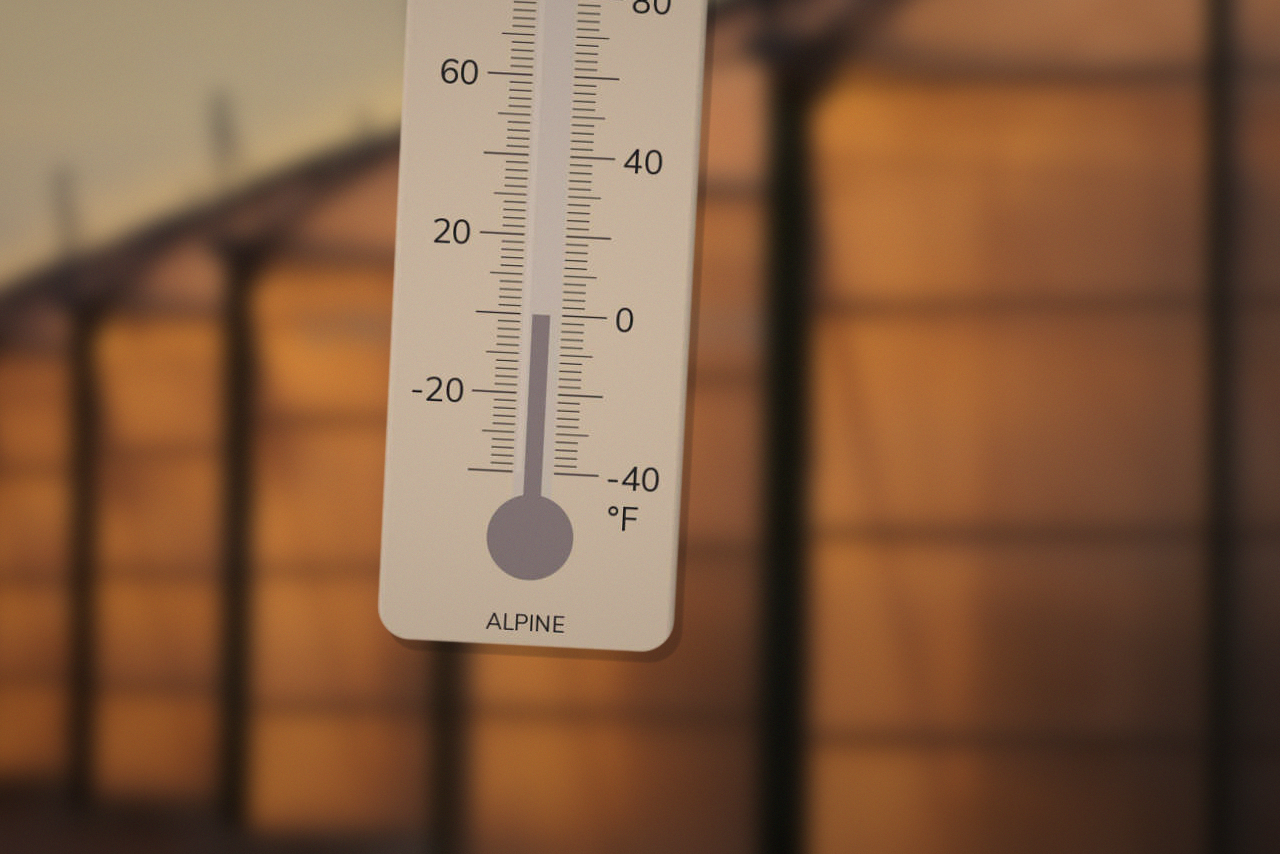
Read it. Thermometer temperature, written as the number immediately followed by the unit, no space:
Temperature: 0°F
